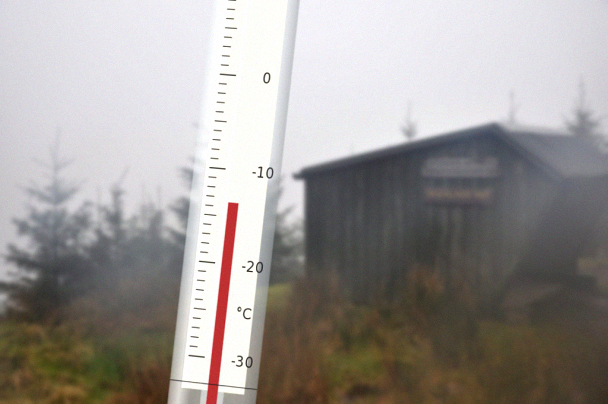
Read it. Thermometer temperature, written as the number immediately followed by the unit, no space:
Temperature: -13.5°C
